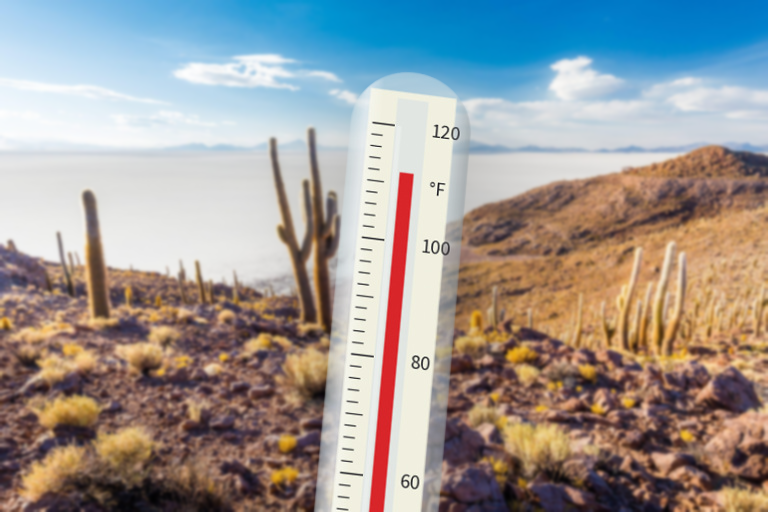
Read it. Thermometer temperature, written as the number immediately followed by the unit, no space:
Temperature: 112°F
